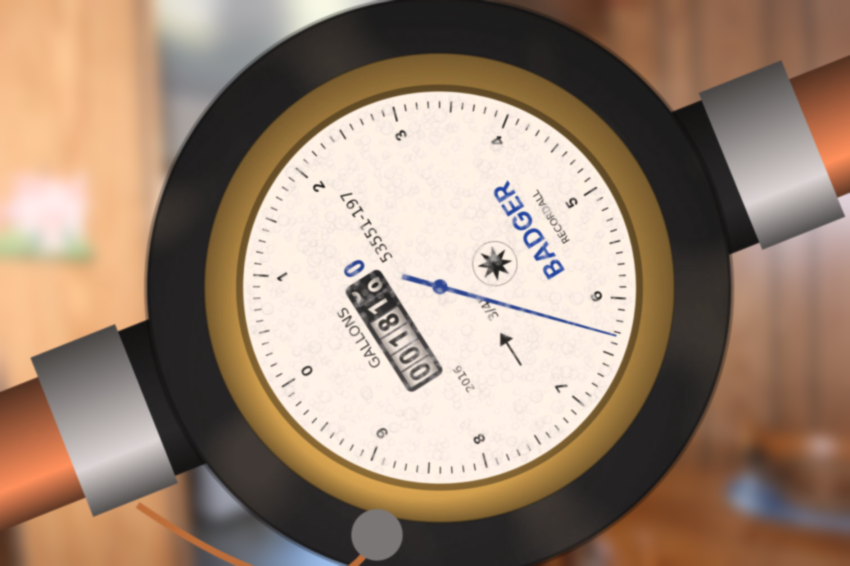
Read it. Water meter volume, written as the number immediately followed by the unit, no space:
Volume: 18186.3gal
